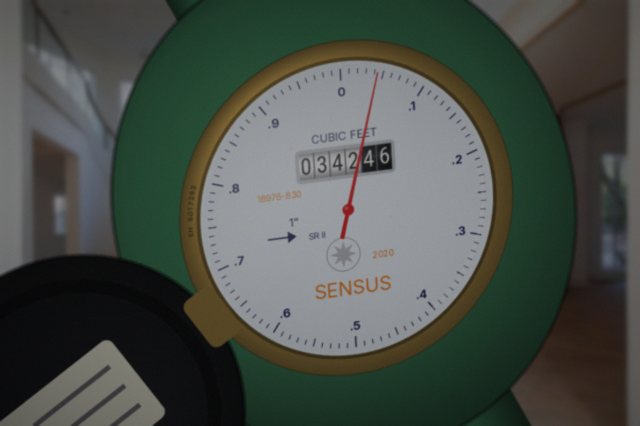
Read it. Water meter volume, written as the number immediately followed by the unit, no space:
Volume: 34246.04ft³
